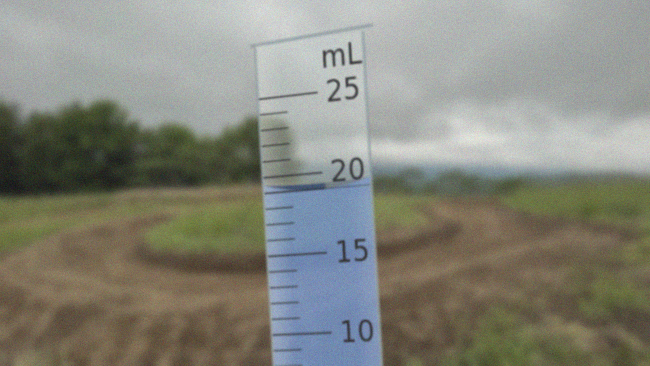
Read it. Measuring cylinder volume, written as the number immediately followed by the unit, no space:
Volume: 19mL
